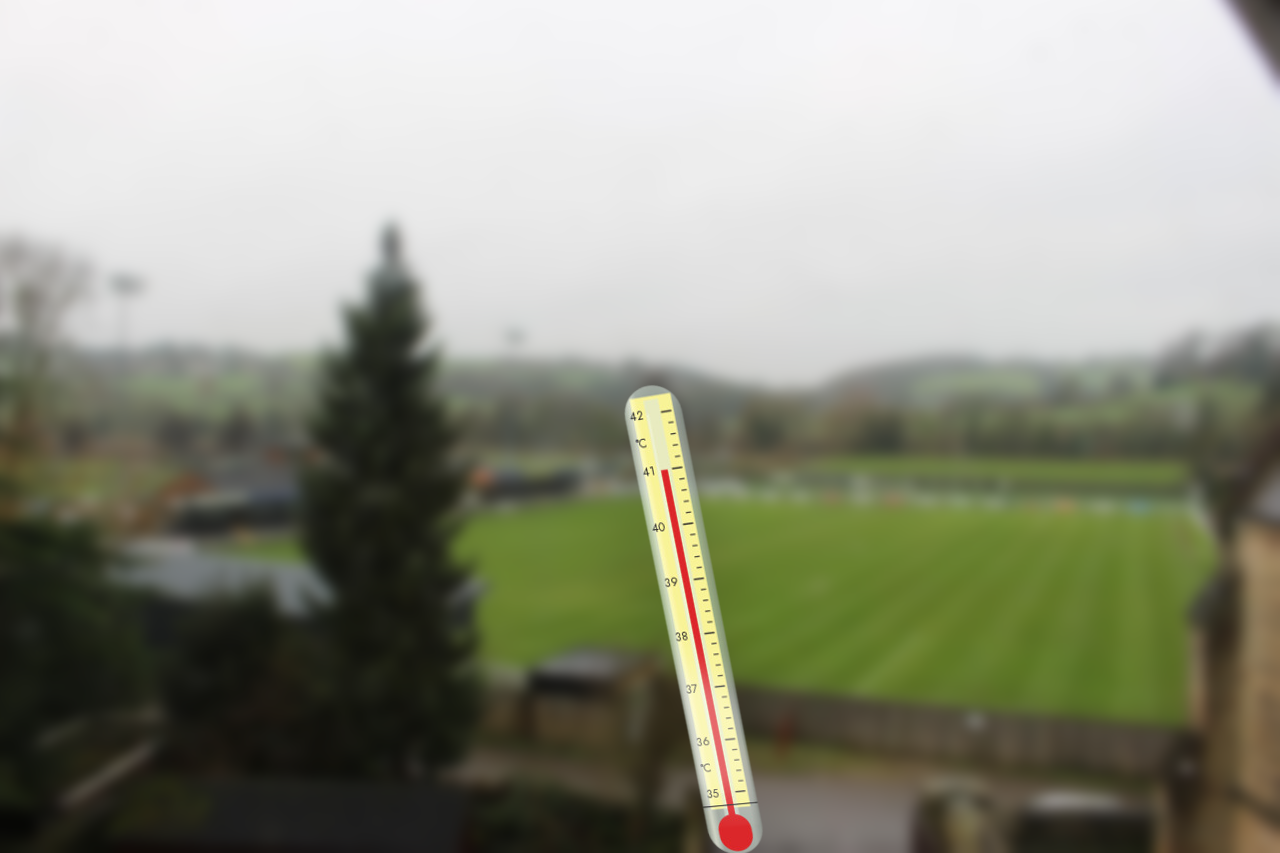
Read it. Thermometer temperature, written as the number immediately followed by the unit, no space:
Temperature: 41°C
